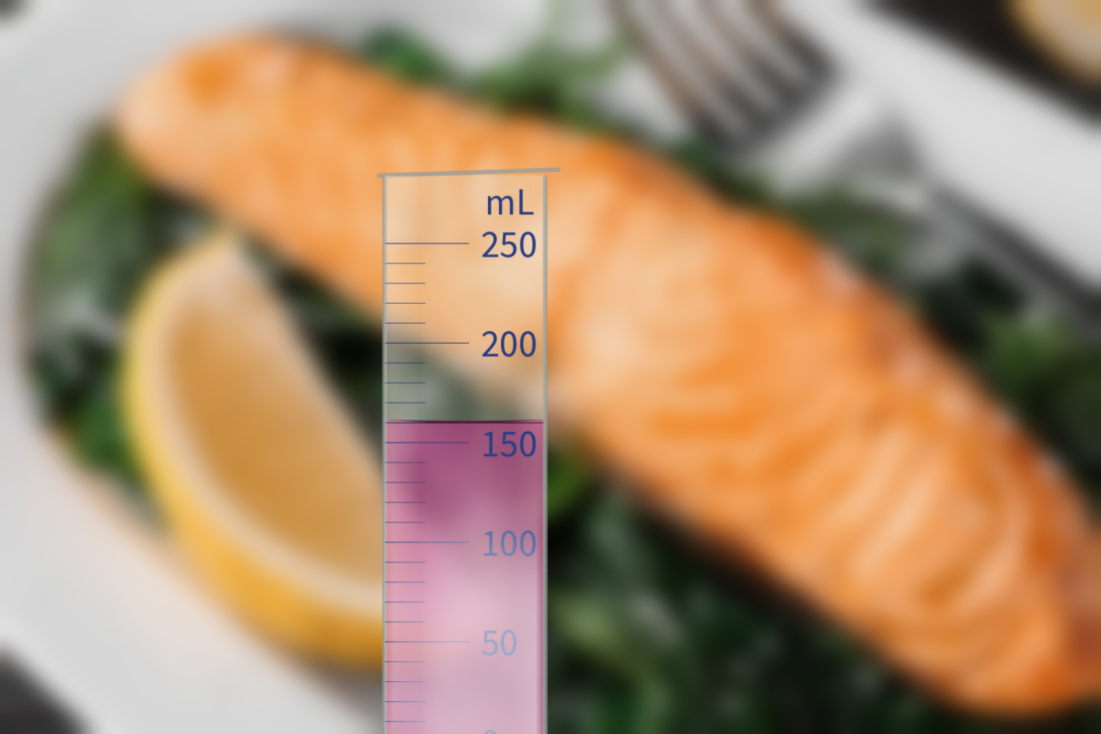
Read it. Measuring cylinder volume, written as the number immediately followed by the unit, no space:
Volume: 160mL
